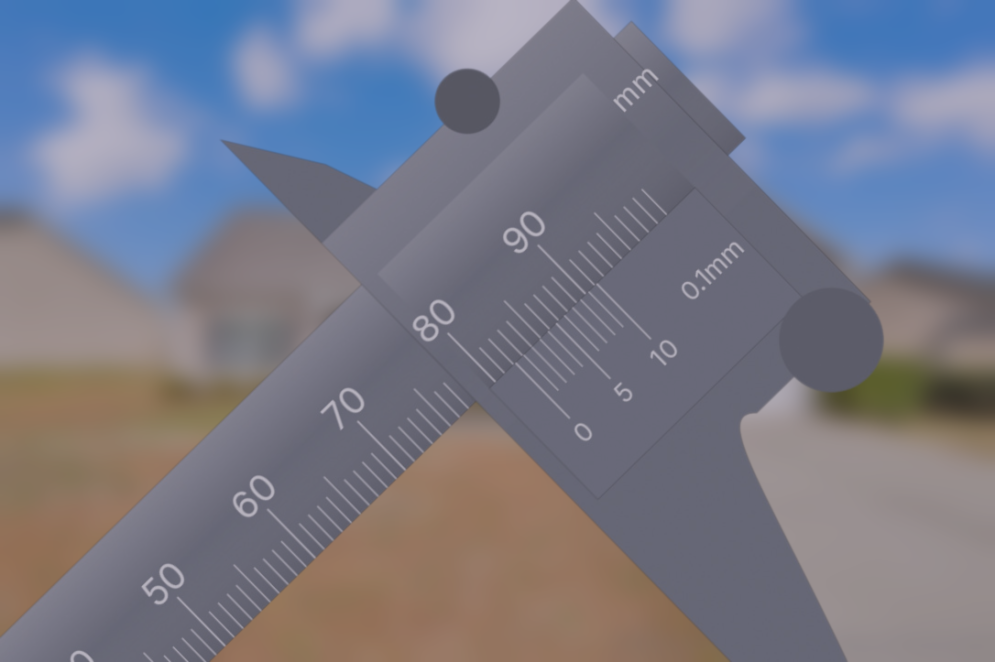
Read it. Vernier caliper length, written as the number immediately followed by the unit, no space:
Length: 82.2mm
